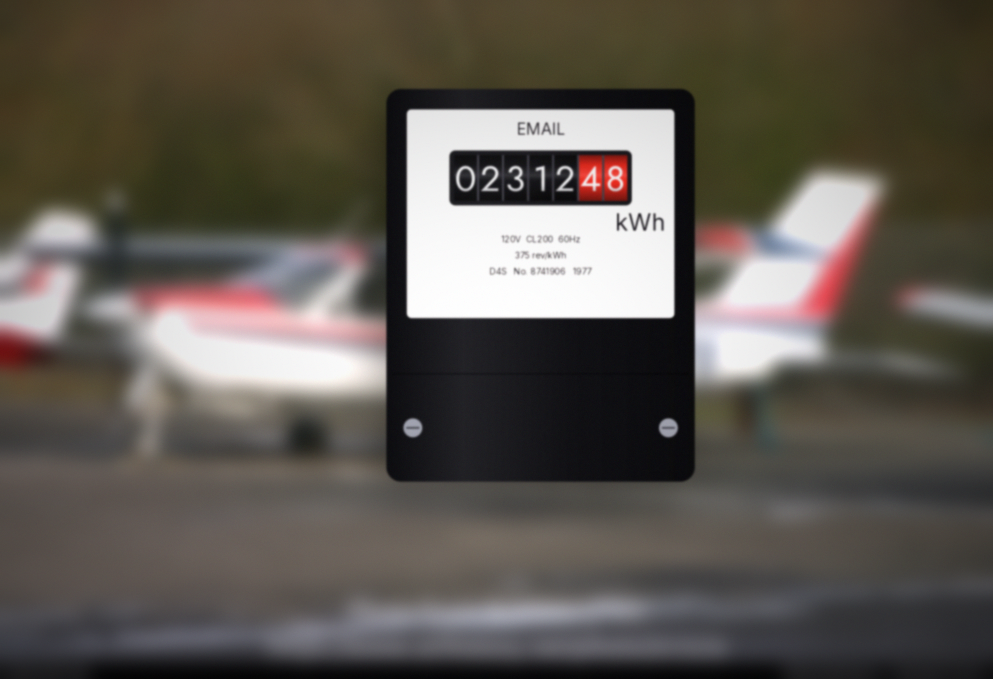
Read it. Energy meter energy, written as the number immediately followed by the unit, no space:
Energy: 2312.48kWh
